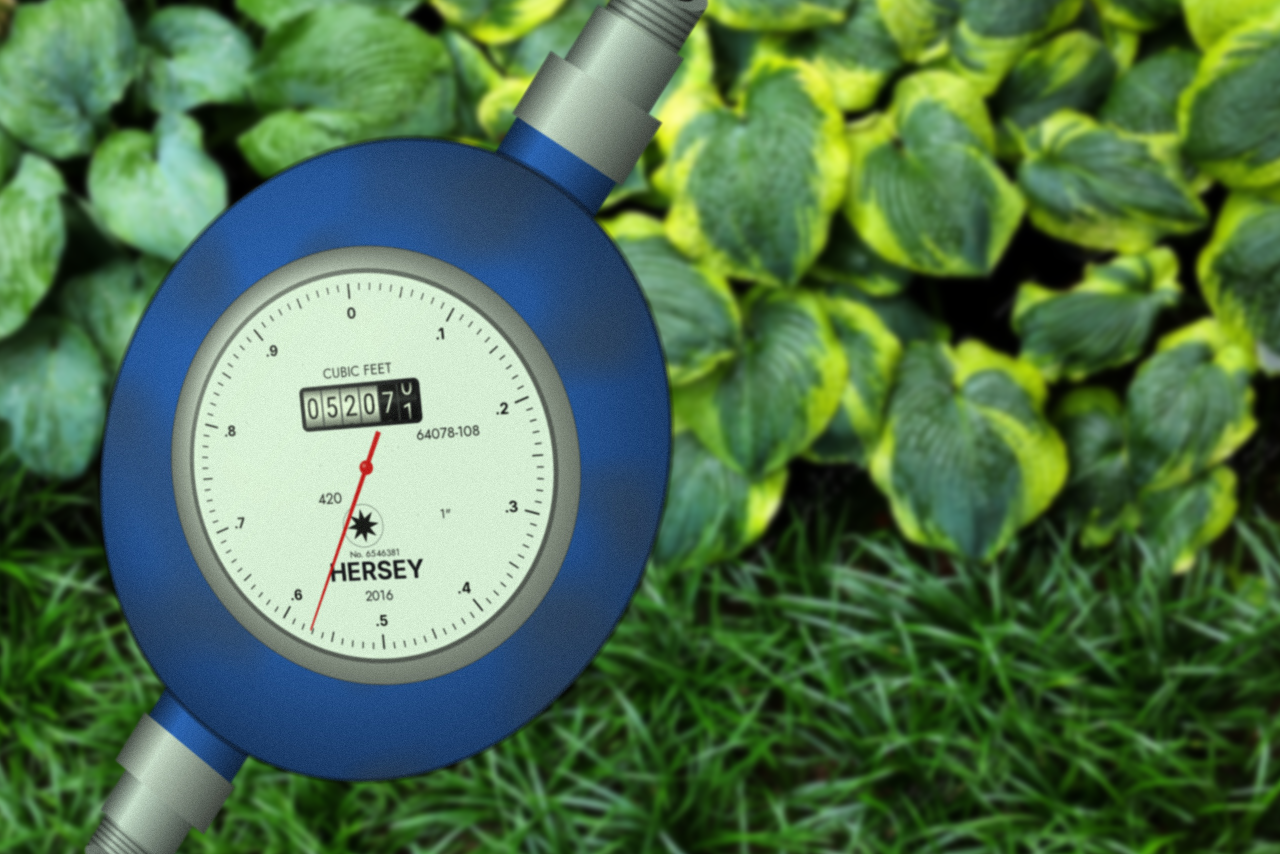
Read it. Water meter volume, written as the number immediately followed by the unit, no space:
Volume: 52070.57ft³
